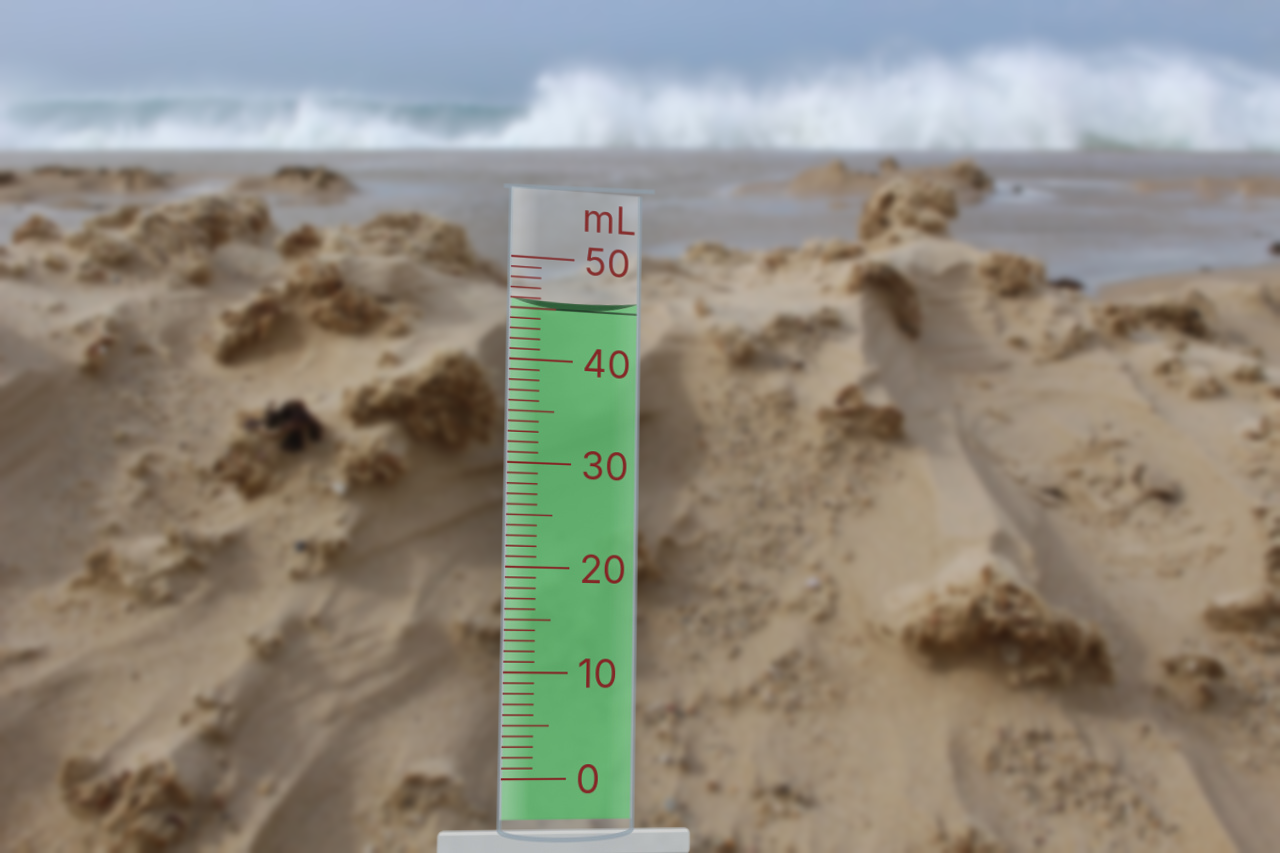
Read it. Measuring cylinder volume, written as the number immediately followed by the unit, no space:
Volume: 45mL
